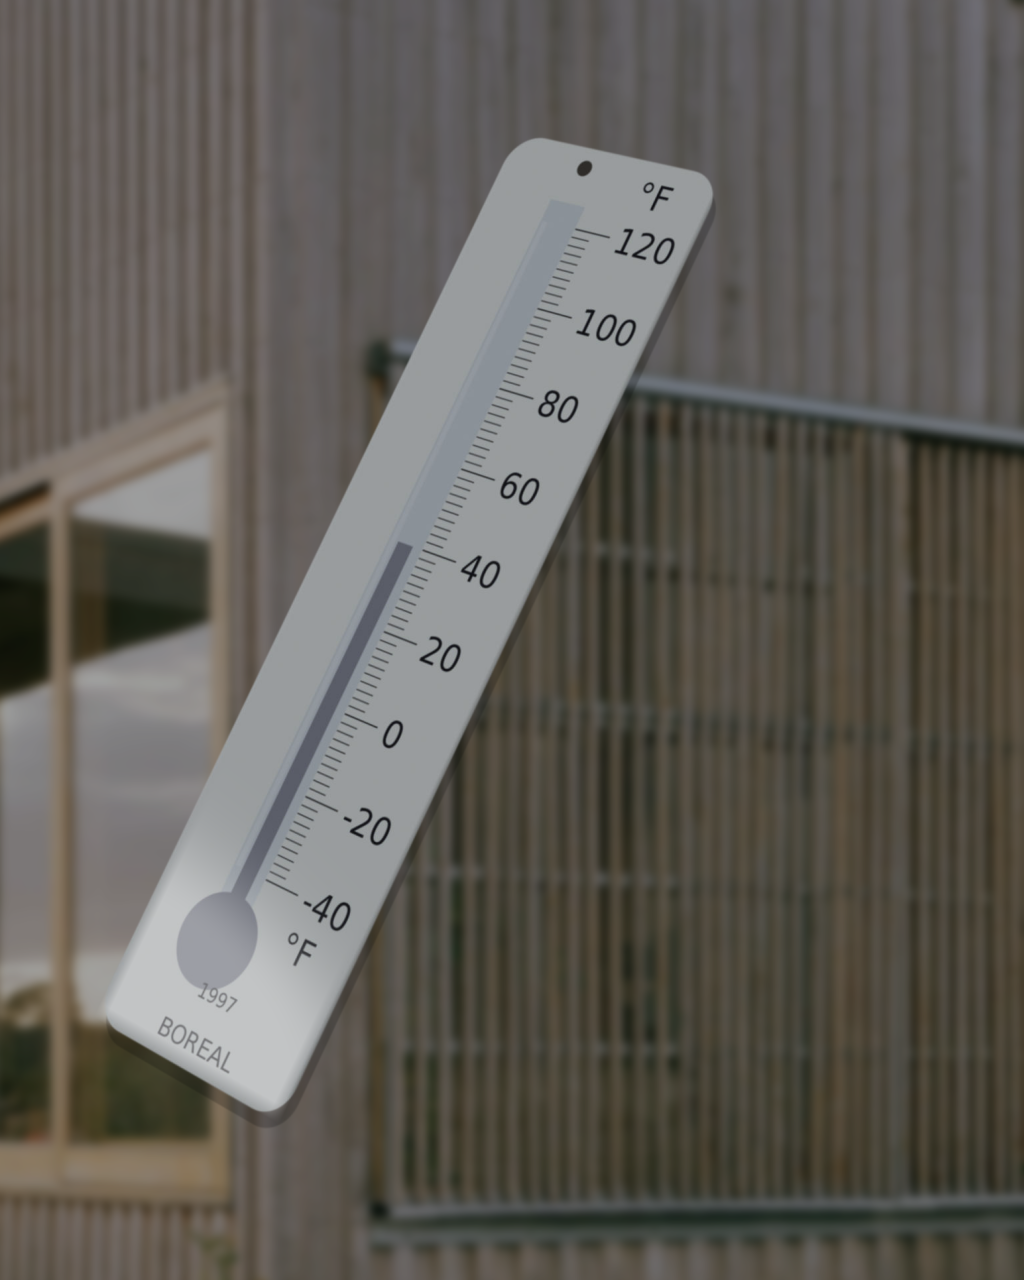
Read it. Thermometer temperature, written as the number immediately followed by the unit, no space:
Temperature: 40°F
